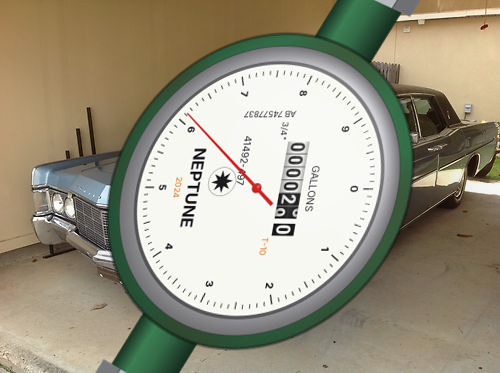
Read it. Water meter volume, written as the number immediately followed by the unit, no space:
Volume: 286.1gal
